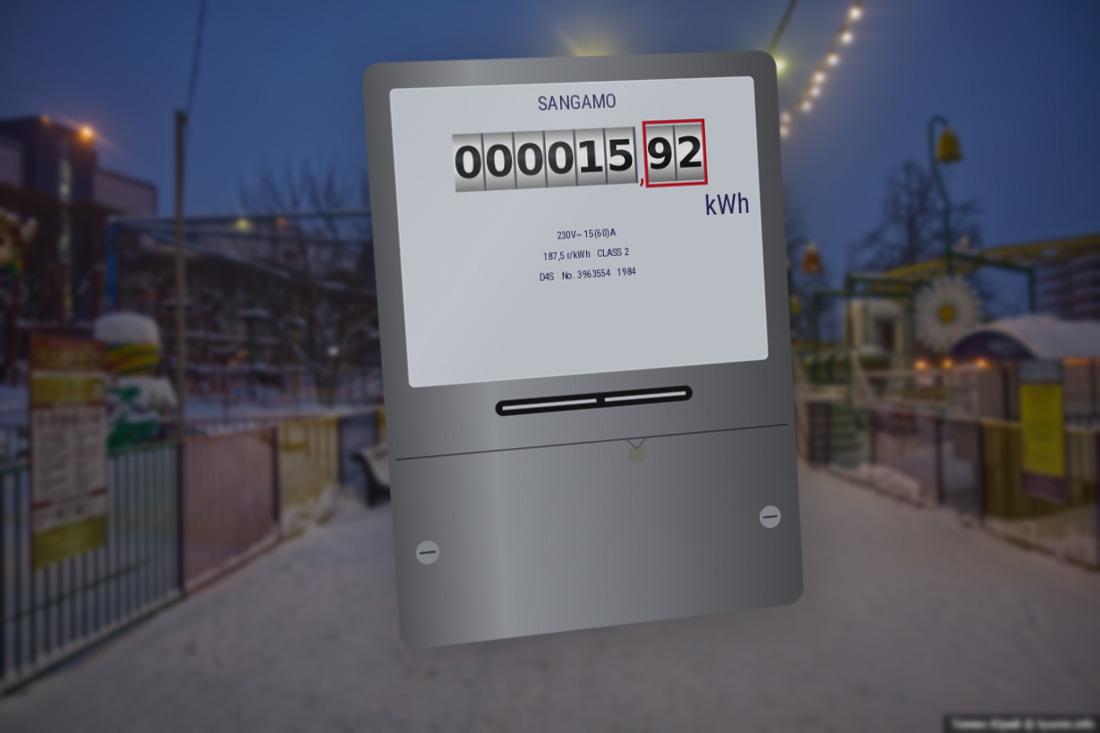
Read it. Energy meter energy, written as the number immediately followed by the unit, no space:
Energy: 15.92kWh
